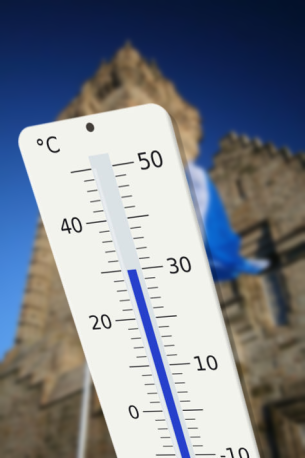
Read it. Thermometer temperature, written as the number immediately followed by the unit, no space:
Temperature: 30°C
